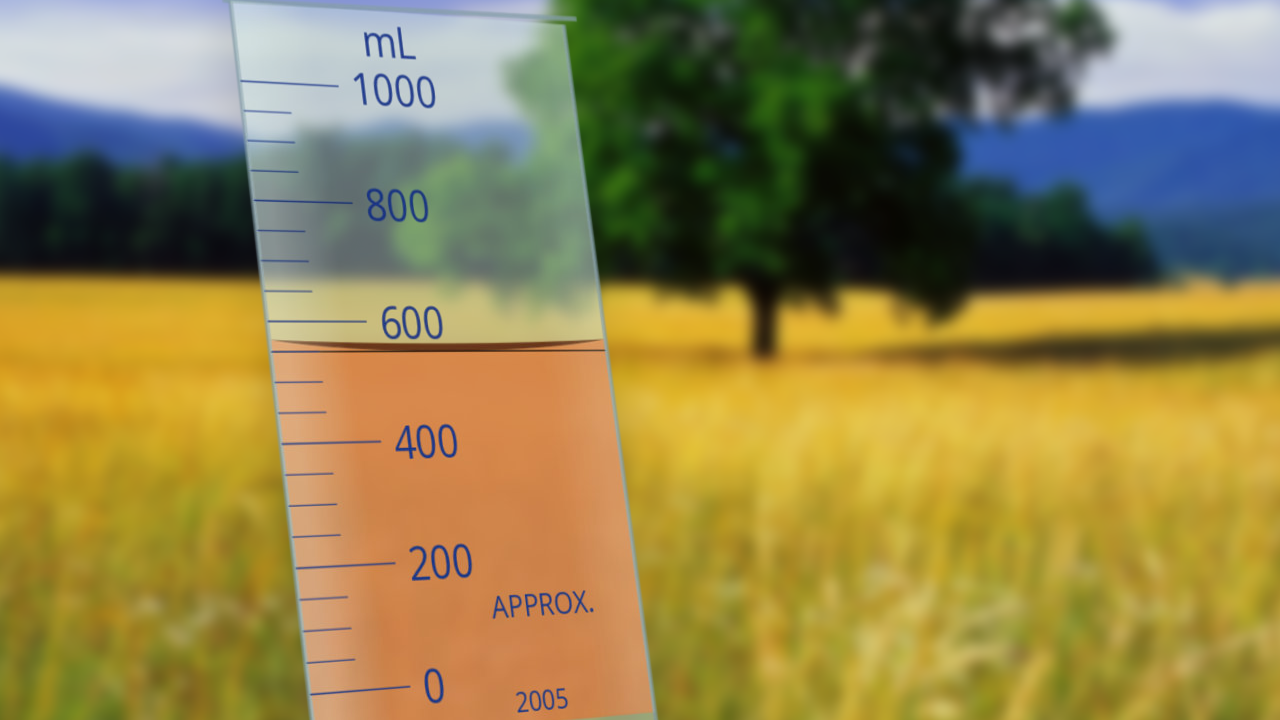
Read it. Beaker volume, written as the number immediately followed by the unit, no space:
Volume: 550mL
